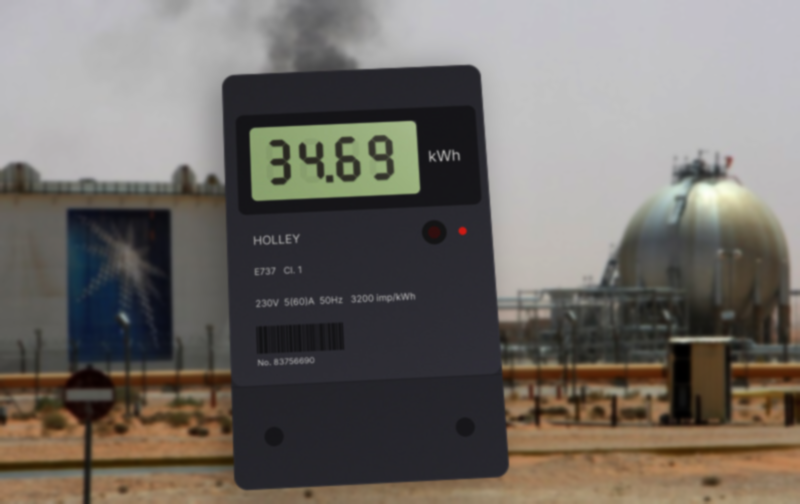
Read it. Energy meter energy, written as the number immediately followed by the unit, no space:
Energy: 34.69kWh
